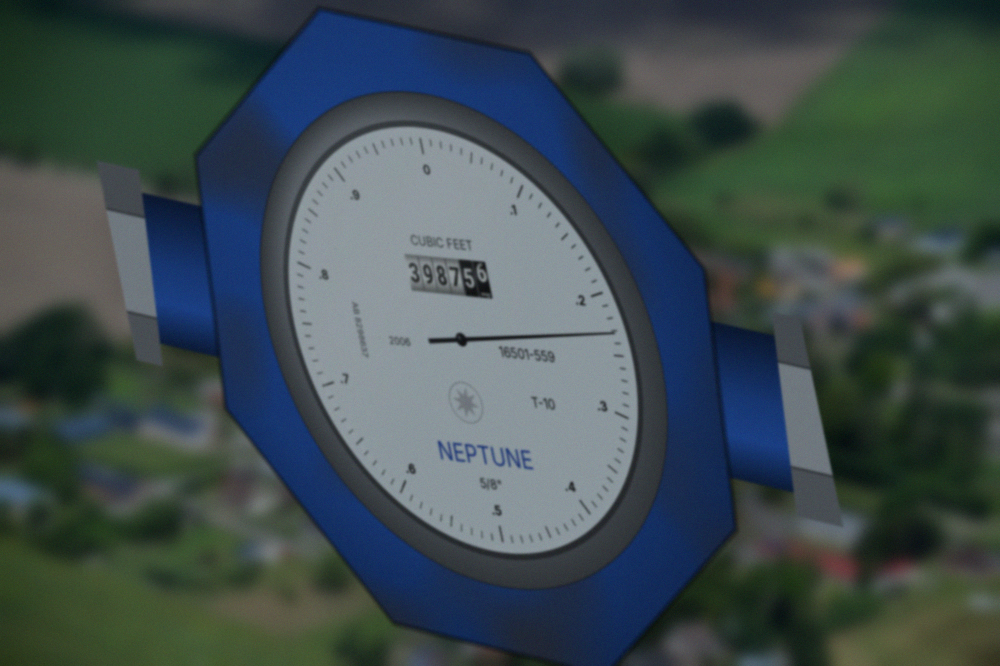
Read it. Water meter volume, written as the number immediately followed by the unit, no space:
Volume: 398756.23ft³
